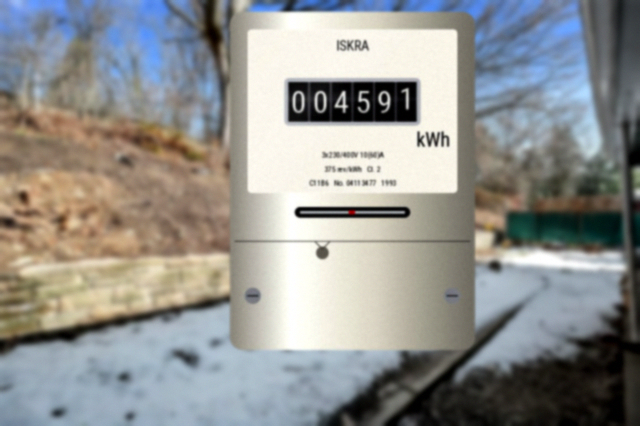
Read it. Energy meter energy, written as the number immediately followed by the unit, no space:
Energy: 4591kWh
